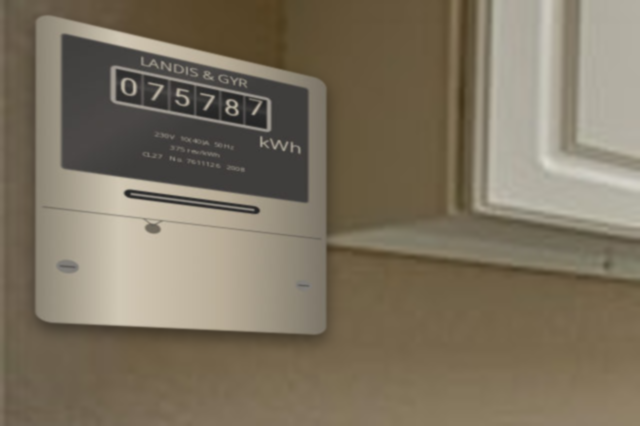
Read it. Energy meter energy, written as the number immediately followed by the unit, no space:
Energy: 75787kWh
